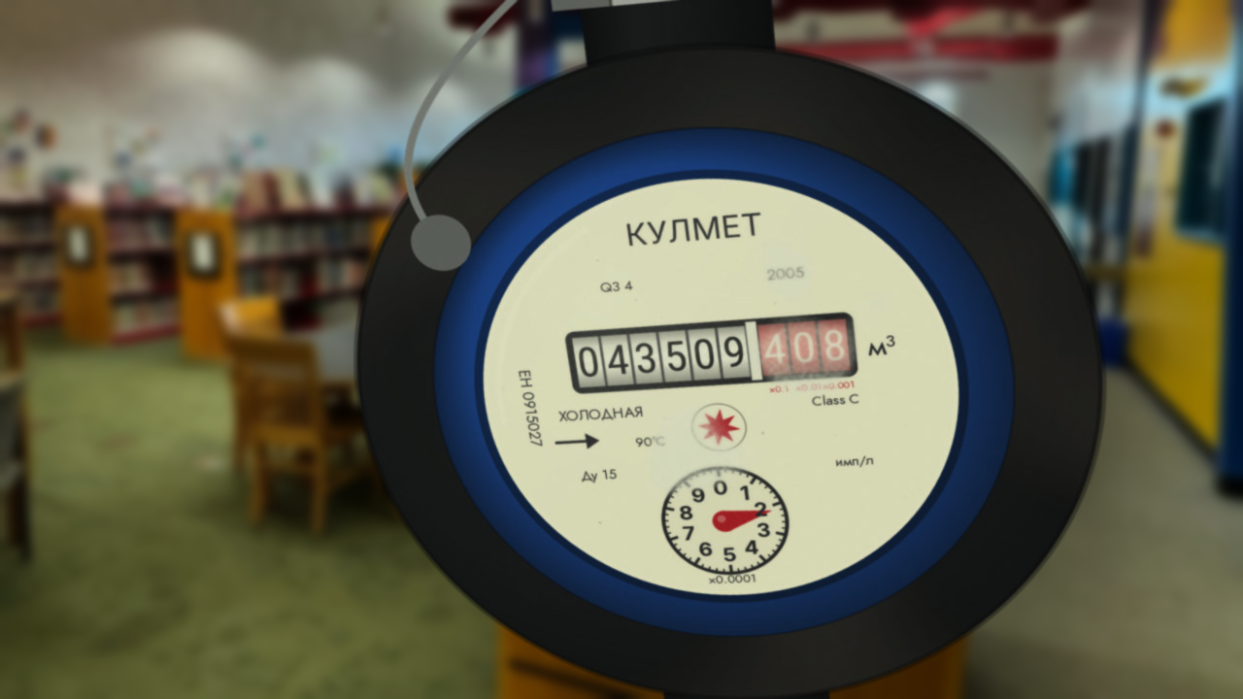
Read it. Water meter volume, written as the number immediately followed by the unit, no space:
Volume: 43509.4082m³
